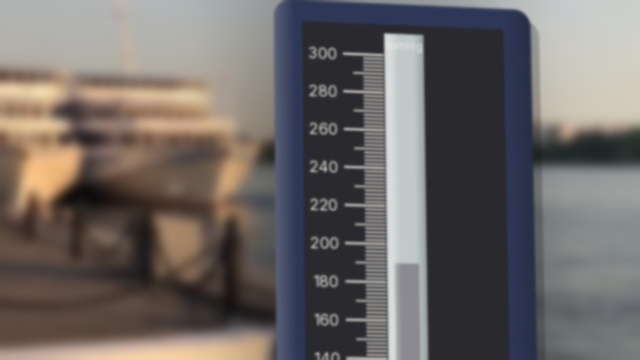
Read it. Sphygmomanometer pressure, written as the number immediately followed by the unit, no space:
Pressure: 190mmHg
